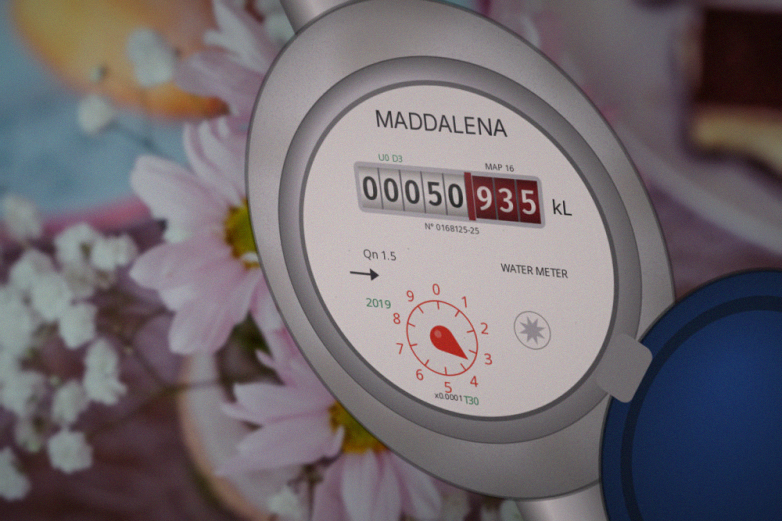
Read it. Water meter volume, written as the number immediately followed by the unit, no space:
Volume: 50.9353kL
